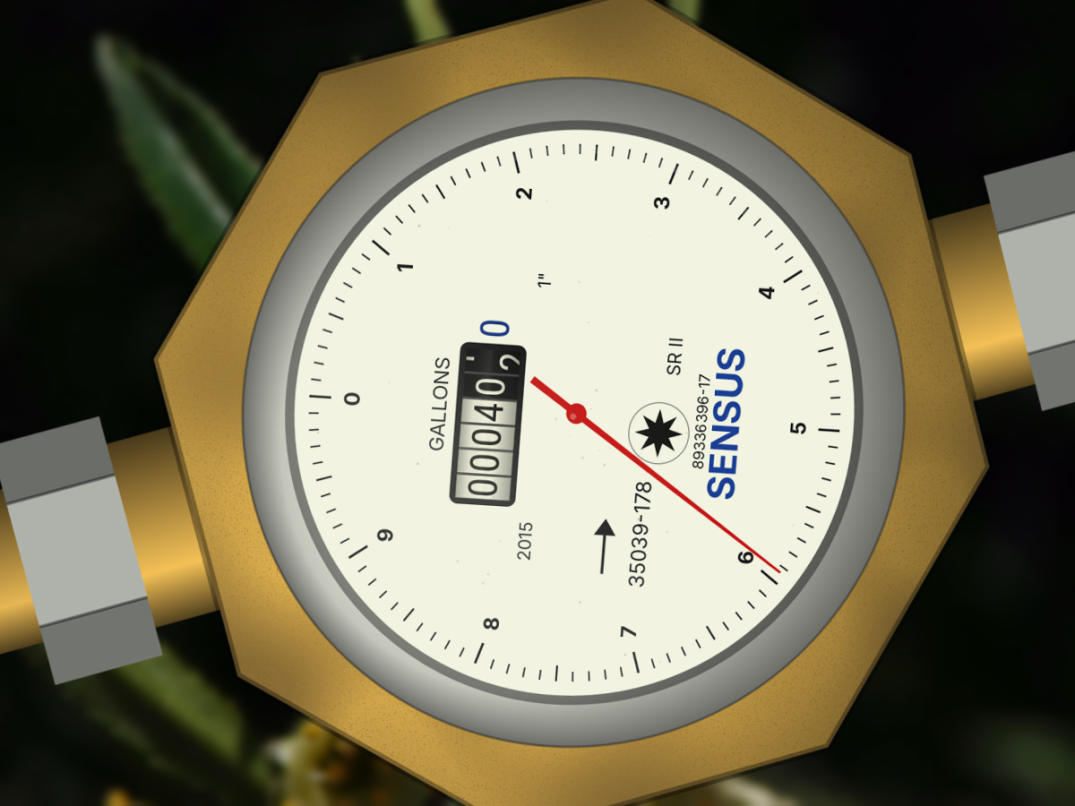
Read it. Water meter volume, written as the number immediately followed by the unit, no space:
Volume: 4015.9gal
